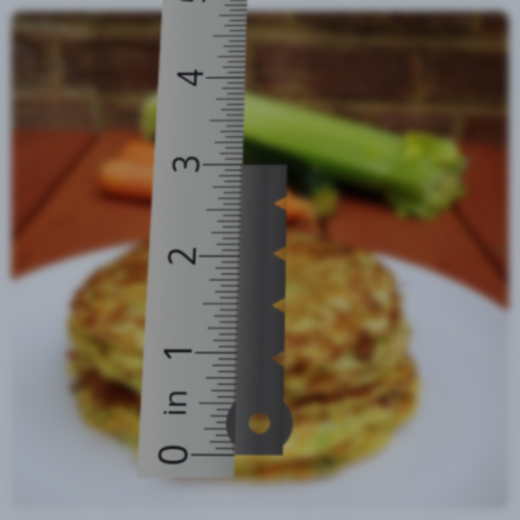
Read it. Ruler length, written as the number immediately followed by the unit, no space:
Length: 3in
